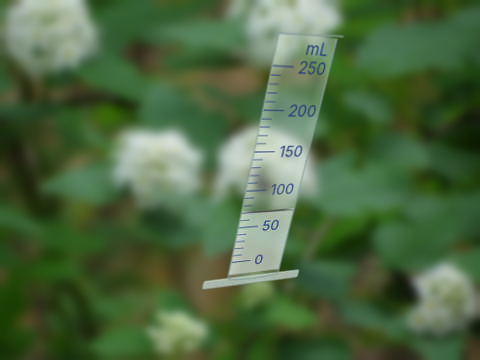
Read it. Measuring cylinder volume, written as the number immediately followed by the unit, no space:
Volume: 70mL
